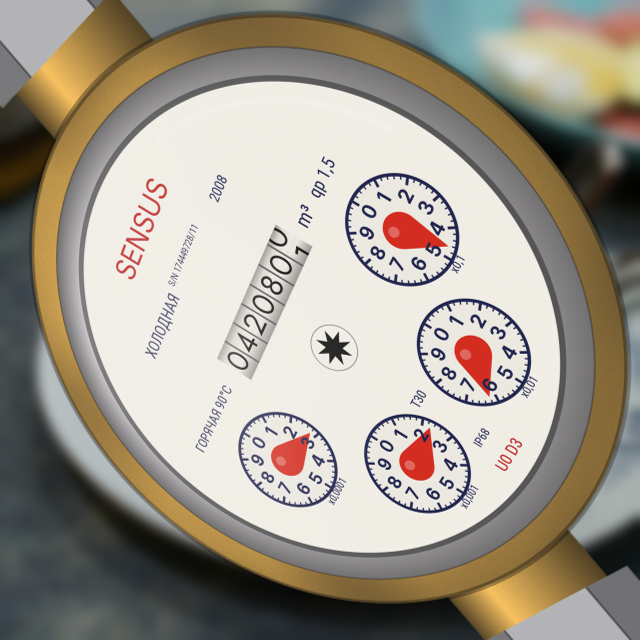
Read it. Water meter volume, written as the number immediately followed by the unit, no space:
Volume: 420800.4622m³
